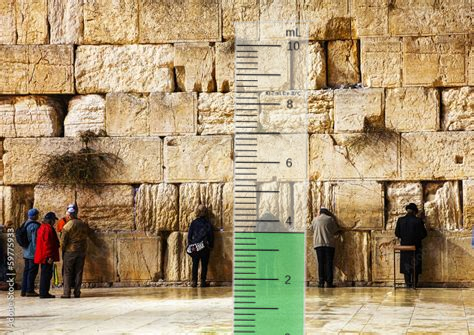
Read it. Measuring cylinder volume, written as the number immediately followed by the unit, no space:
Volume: 3.6mL
